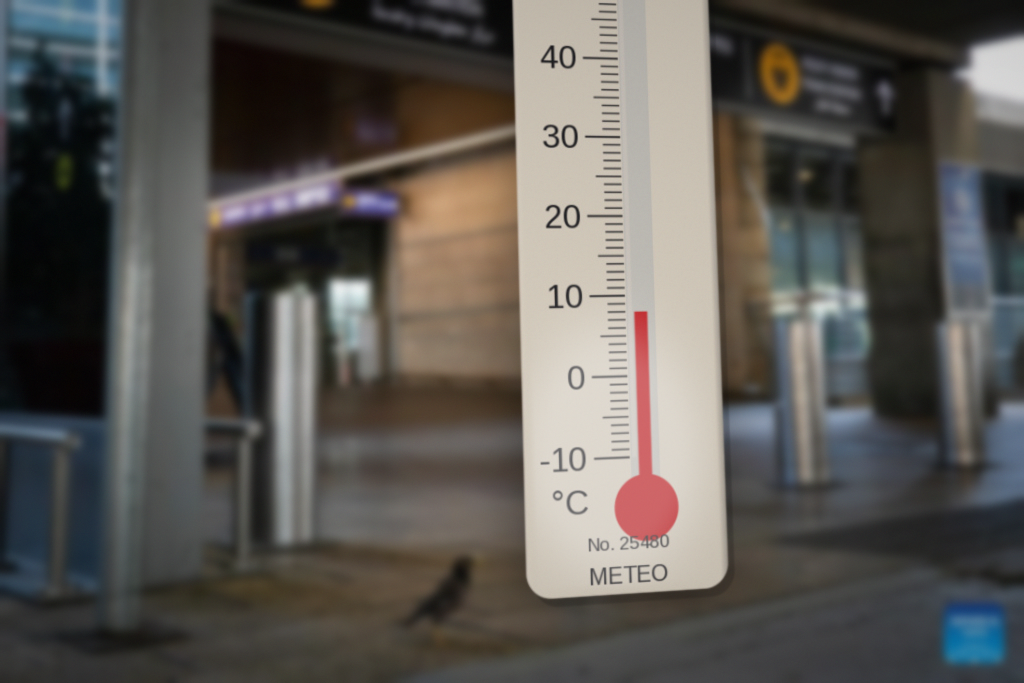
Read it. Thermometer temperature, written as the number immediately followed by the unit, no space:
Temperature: 8°C
